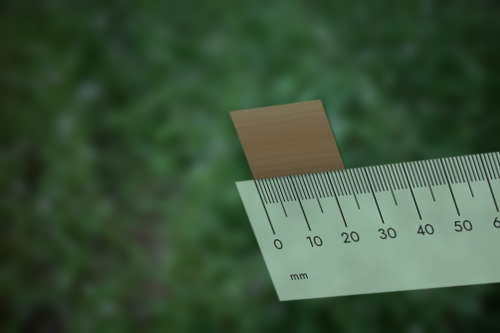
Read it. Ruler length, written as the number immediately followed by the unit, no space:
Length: 25mm
